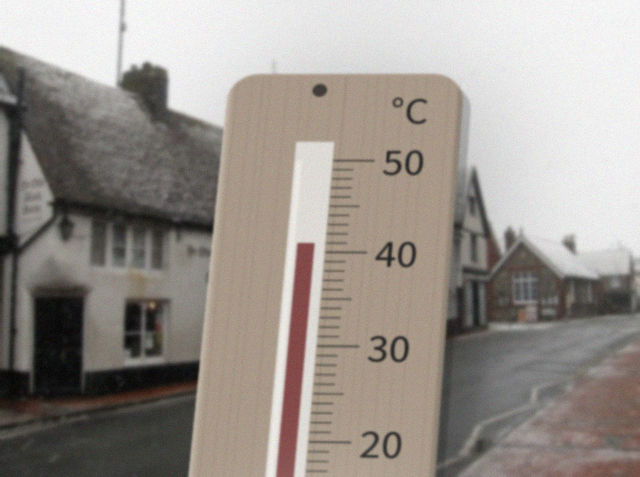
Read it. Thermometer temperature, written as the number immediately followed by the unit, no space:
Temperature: 41°C
